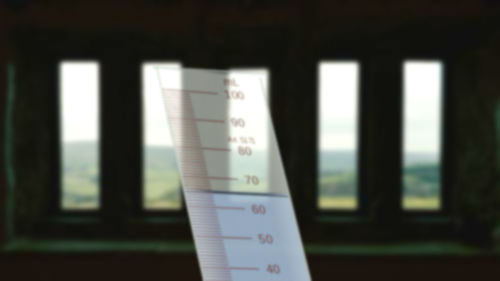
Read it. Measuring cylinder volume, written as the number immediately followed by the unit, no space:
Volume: 65mL
